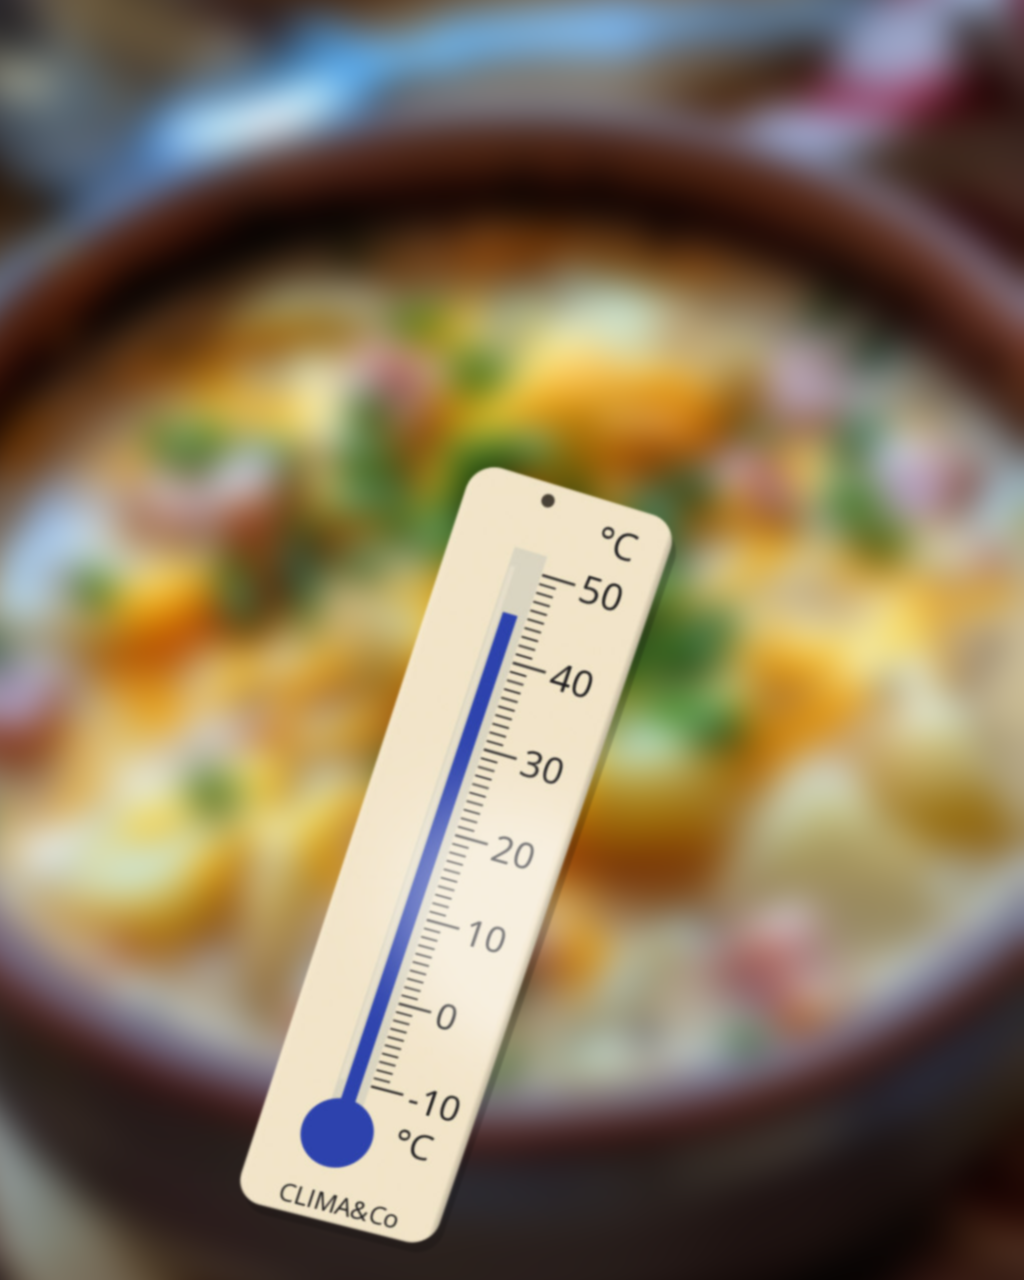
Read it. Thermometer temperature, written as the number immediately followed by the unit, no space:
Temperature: 45°C
